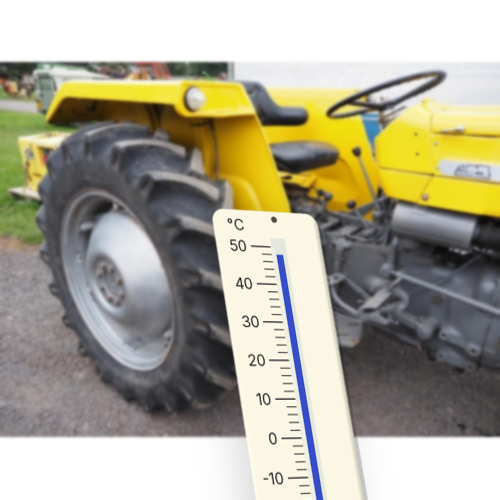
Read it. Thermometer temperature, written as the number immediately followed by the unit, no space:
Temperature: 48°C
